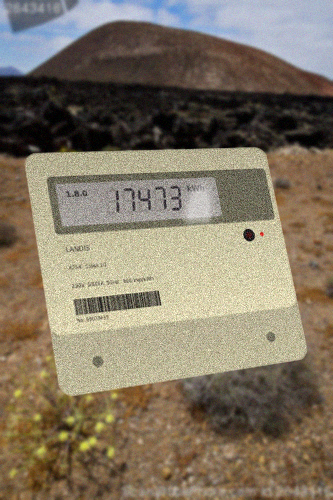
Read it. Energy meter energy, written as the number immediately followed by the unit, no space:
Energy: 17473kWh
